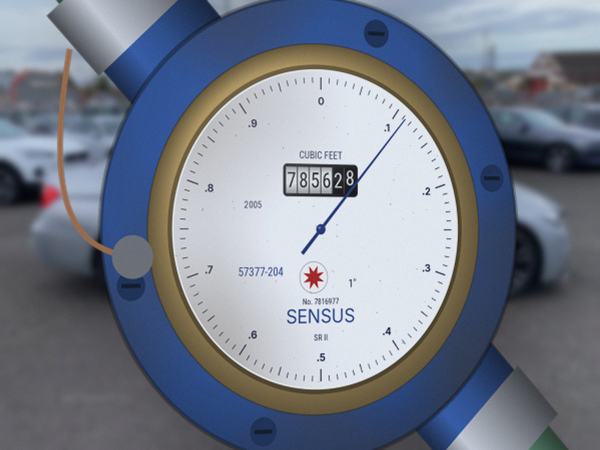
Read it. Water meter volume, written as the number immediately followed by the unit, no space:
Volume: 785628.11ft³
